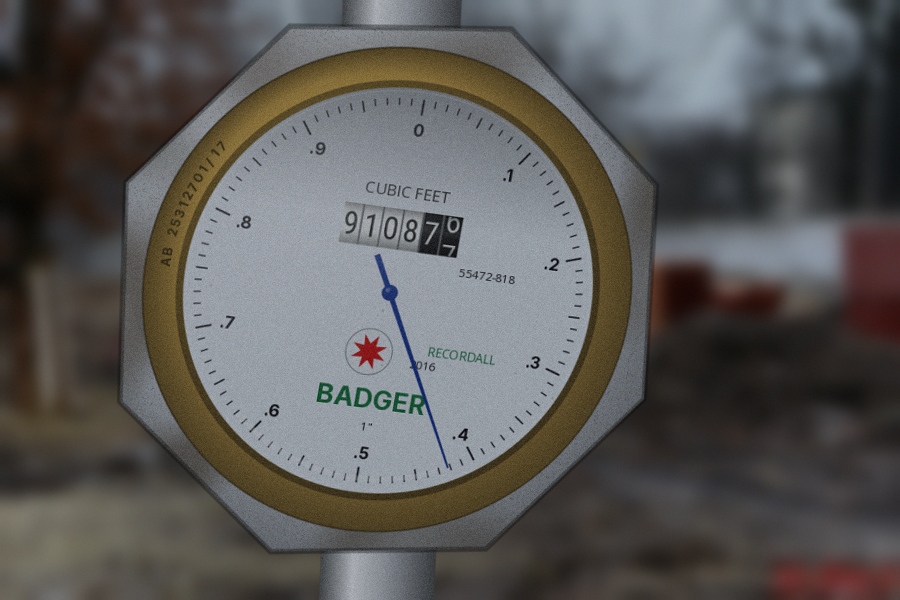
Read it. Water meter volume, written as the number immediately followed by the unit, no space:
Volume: 910876.42ft³
